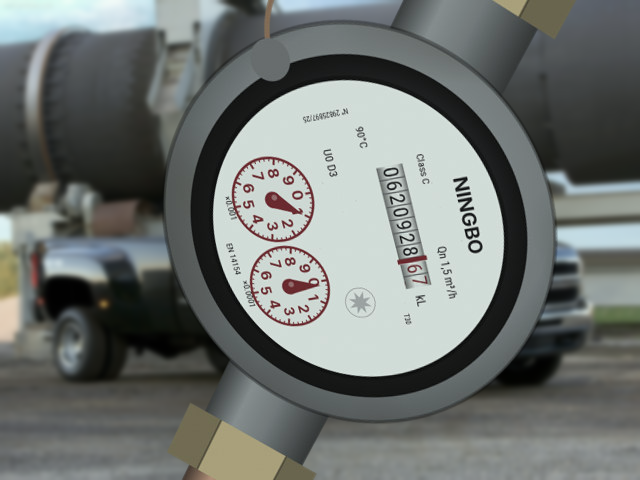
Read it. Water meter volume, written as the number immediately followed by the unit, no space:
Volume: 620928.6710kL
